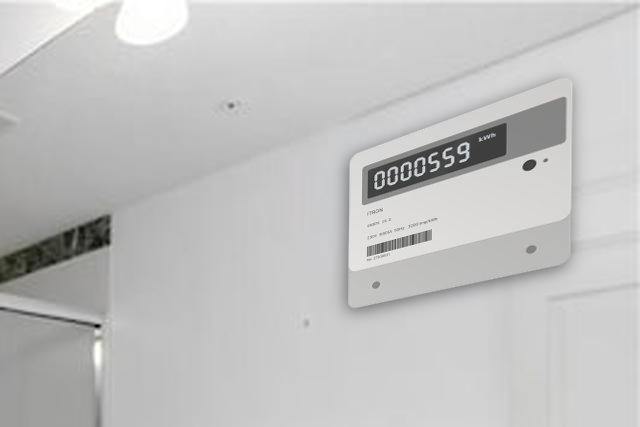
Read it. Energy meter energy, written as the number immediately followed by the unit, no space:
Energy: 559kWh
